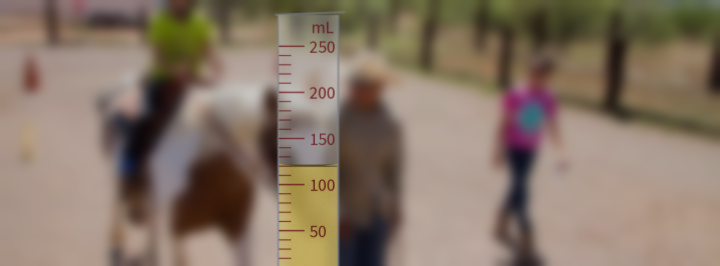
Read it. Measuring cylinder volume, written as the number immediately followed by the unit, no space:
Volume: 120mL
